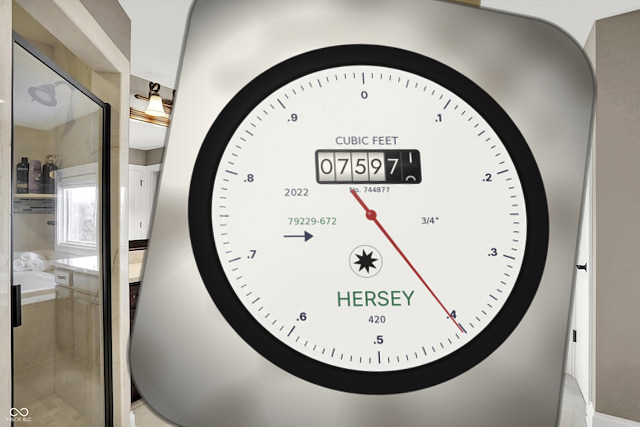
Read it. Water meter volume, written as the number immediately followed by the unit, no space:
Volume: 75971.40ft³
